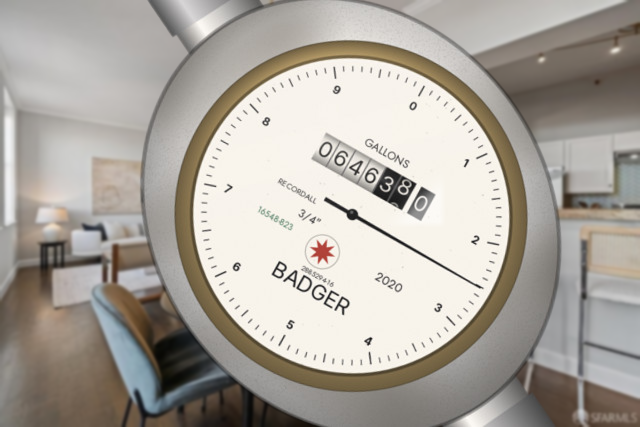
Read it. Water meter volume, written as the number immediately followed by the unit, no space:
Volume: 646382.5gal
